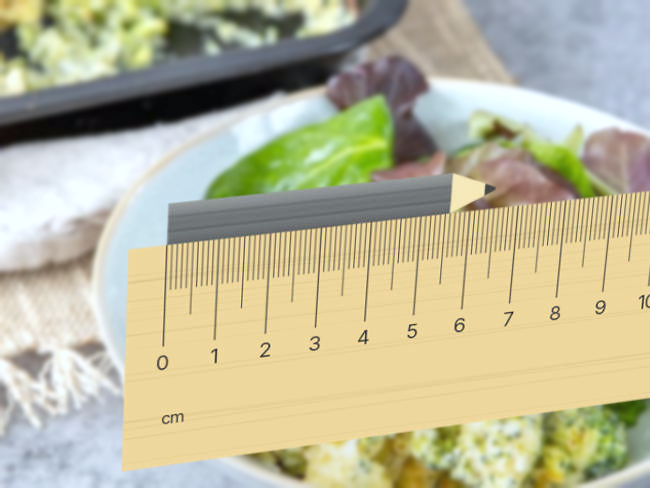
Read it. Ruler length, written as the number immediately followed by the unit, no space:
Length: 6.5cm
